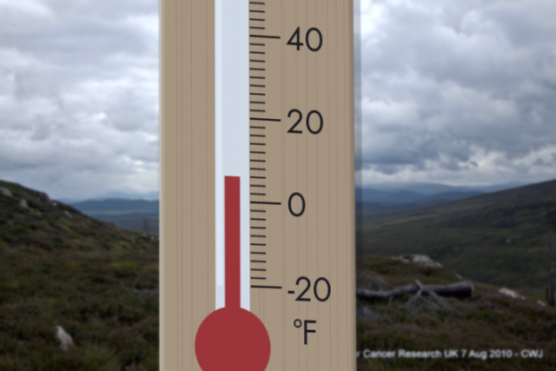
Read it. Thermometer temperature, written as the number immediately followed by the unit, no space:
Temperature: 6°F
